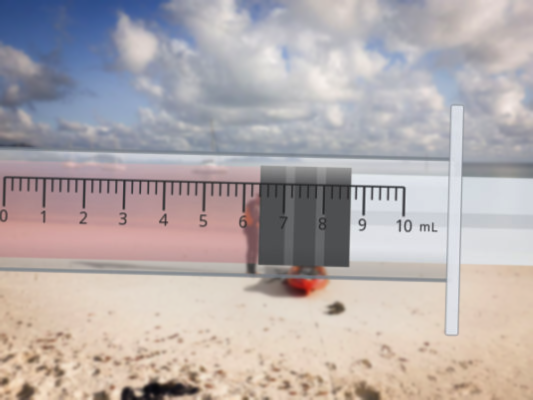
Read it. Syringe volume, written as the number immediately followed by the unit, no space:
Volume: 6.4mL
